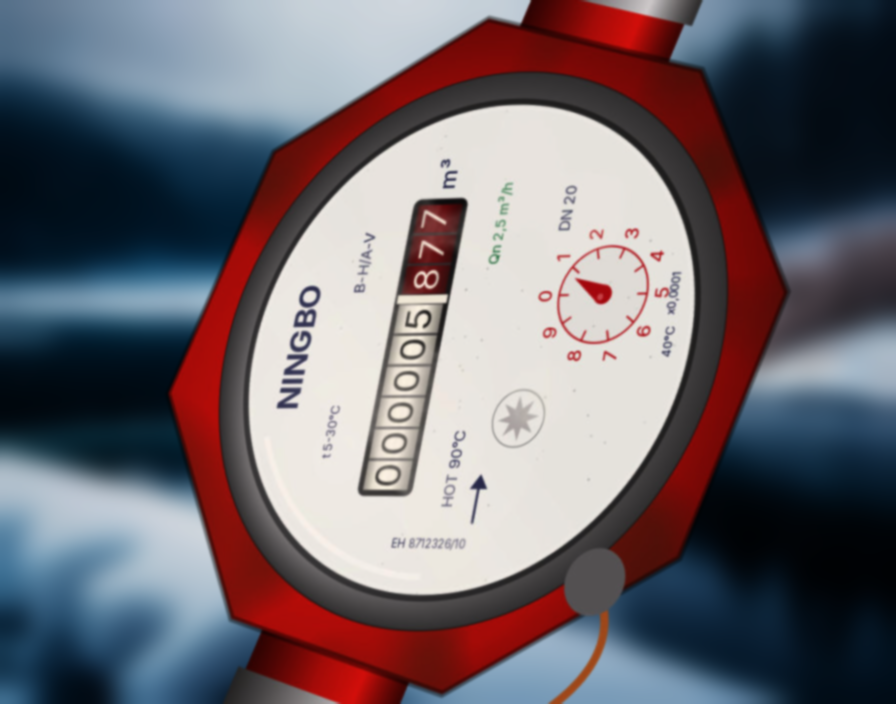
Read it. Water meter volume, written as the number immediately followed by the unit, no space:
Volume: 5.8770m³
